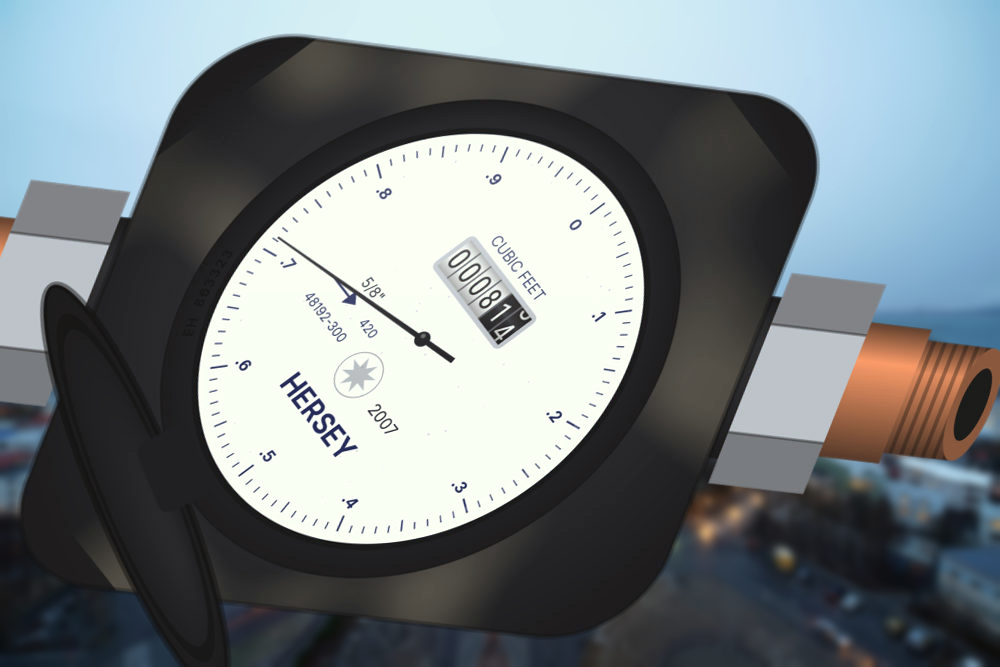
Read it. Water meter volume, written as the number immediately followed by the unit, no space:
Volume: 813.71ft³
